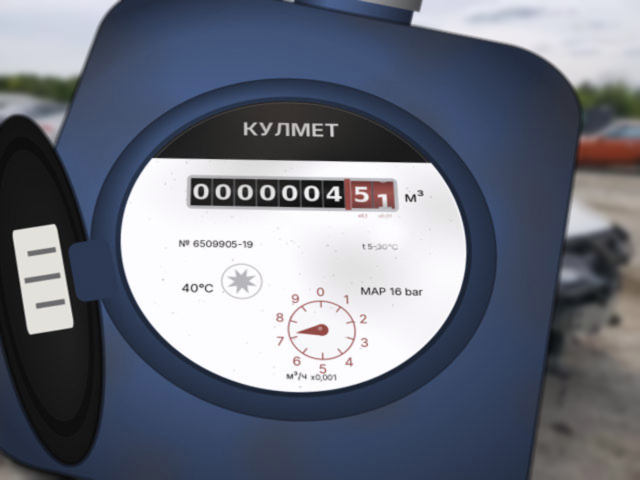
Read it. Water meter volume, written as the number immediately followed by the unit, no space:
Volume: 4.507m³
